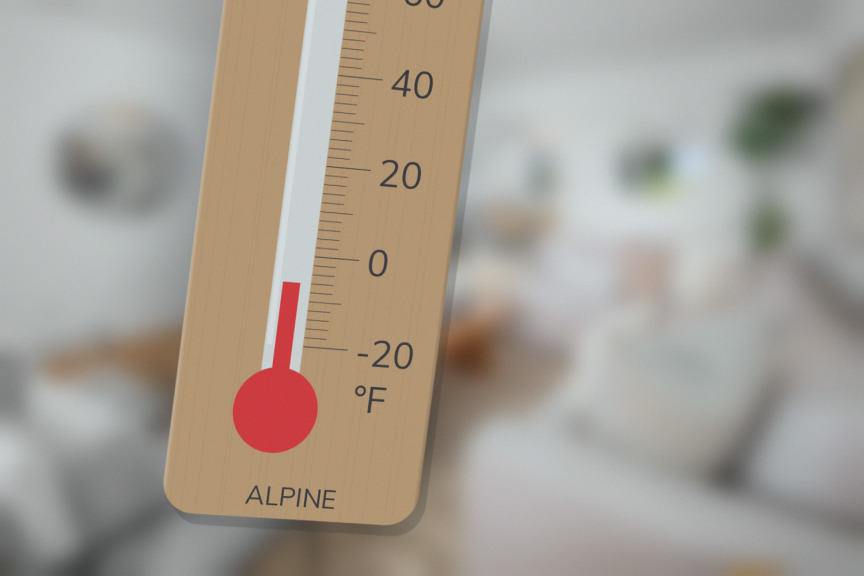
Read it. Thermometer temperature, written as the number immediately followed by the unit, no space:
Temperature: -6°F
